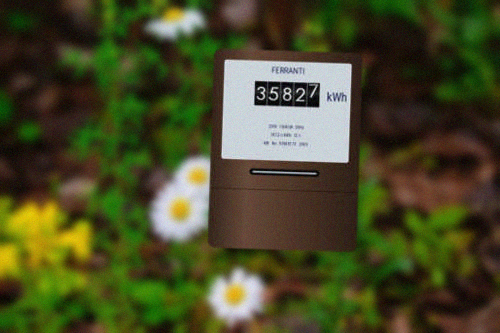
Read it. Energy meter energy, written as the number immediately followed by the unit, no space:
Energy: 35827kWh
